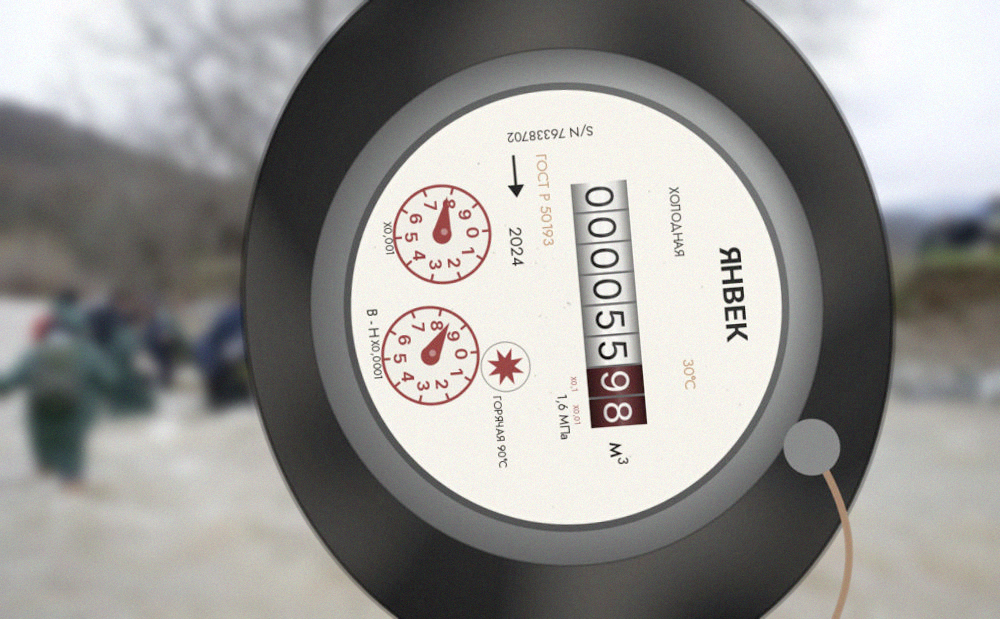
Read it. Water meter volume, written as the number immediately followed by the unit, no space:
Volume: 55.9878m³
